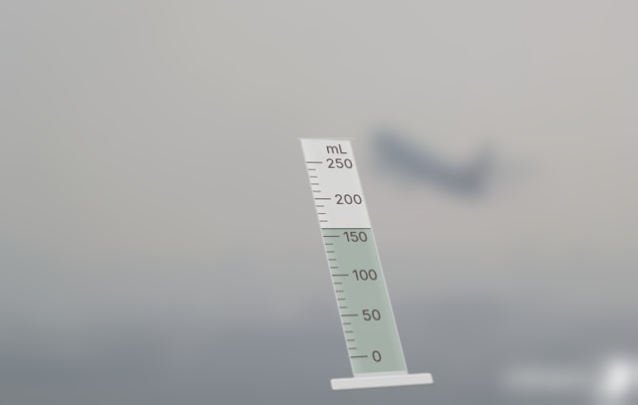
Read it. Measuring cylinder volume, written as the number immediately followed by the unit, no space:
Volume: 160mL
